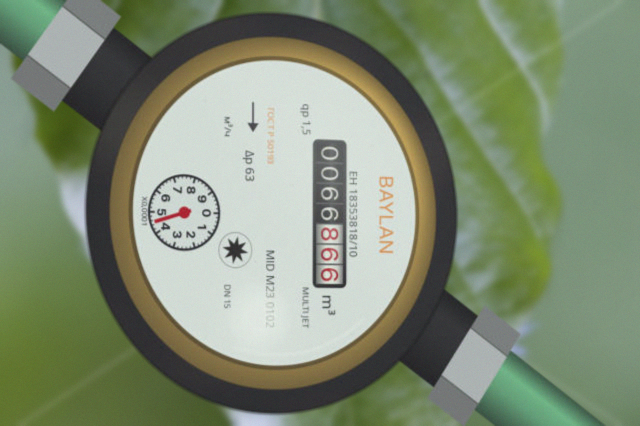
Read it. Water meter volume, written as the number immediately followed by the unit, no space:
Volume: 66.8664m³
